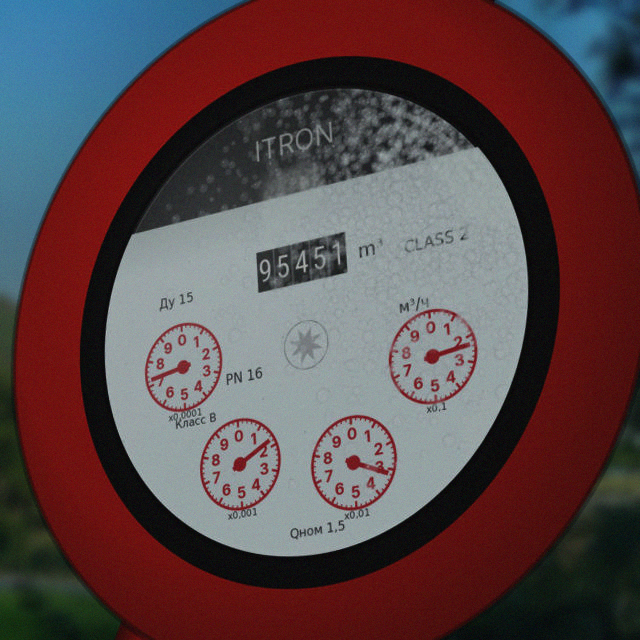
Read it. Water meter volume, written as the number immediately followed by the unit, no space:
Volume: 95451.2317m³
